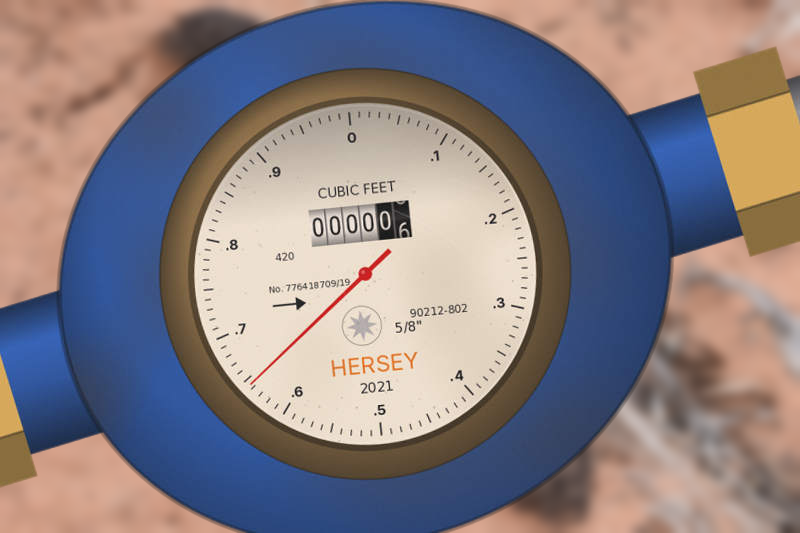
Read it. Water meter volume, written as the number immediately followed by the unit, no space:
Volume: 5.64ft³
